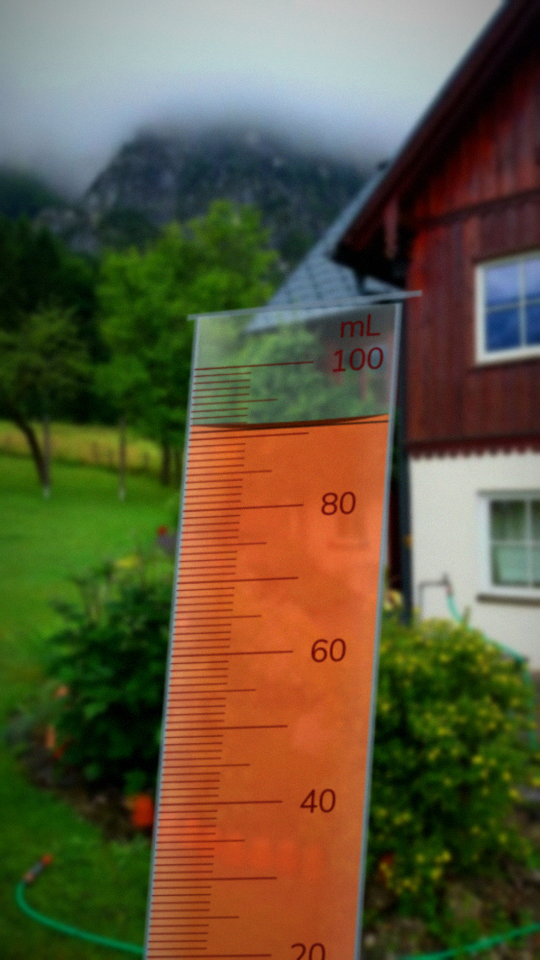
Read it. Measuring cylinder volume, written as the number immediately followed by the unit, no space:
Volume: 91mL
